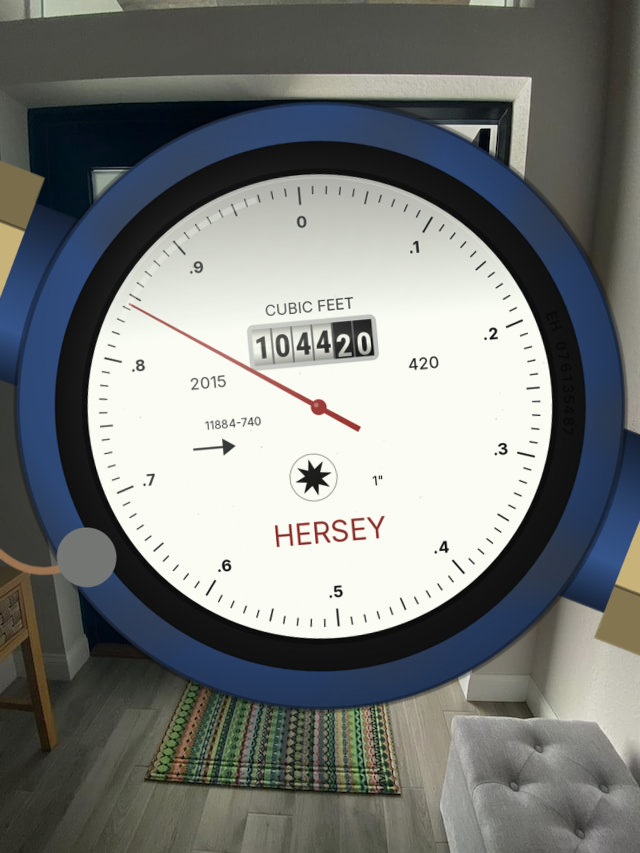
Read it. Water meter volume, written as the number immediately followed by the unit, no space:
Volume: 104419.84ft³
